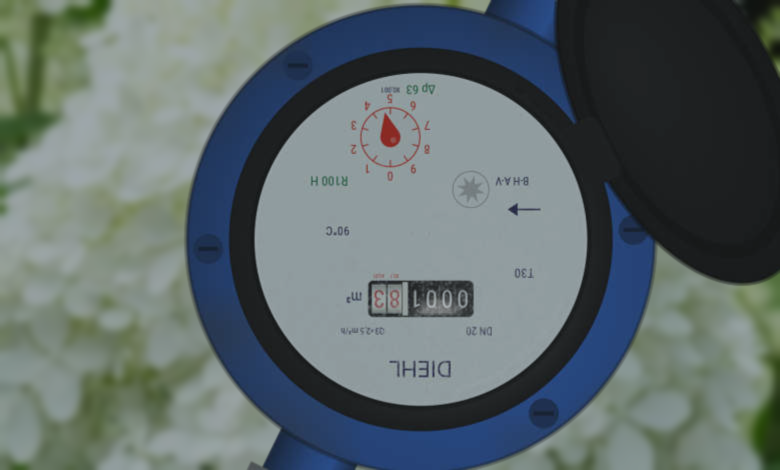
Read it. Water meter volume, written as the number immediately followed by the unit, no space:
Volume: 1.834m³
